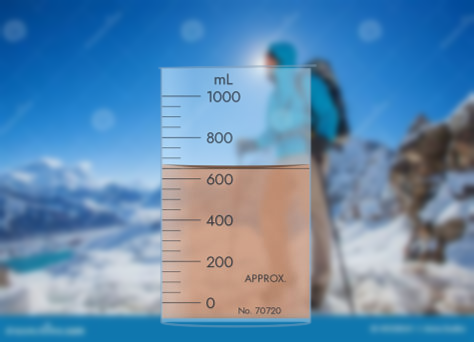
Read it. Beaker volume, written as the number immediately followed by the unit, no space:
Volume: 650mL
